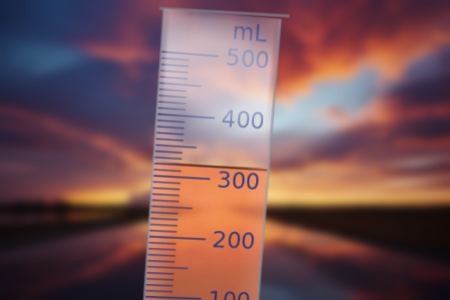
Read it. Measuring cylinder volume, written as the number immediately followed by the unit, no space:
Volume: 320mL
